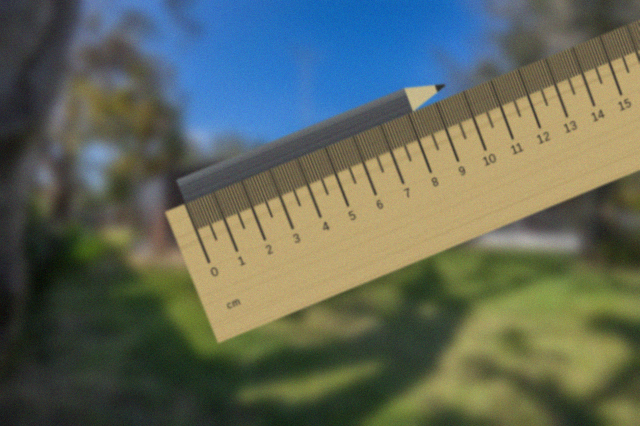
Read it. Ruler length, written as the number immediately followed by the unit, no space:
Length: 9.5cm
